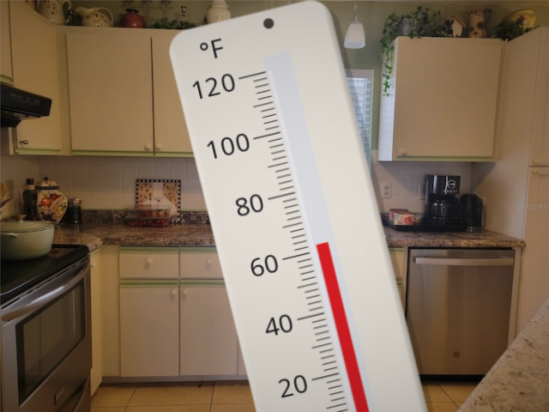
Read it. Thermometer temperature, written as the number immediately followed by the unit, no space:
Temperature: 62°F
